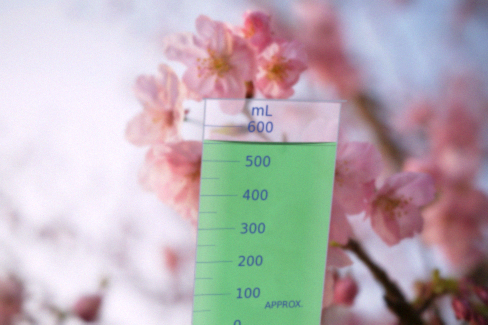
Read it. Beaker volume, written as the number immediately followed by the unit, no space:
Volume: 550mL
